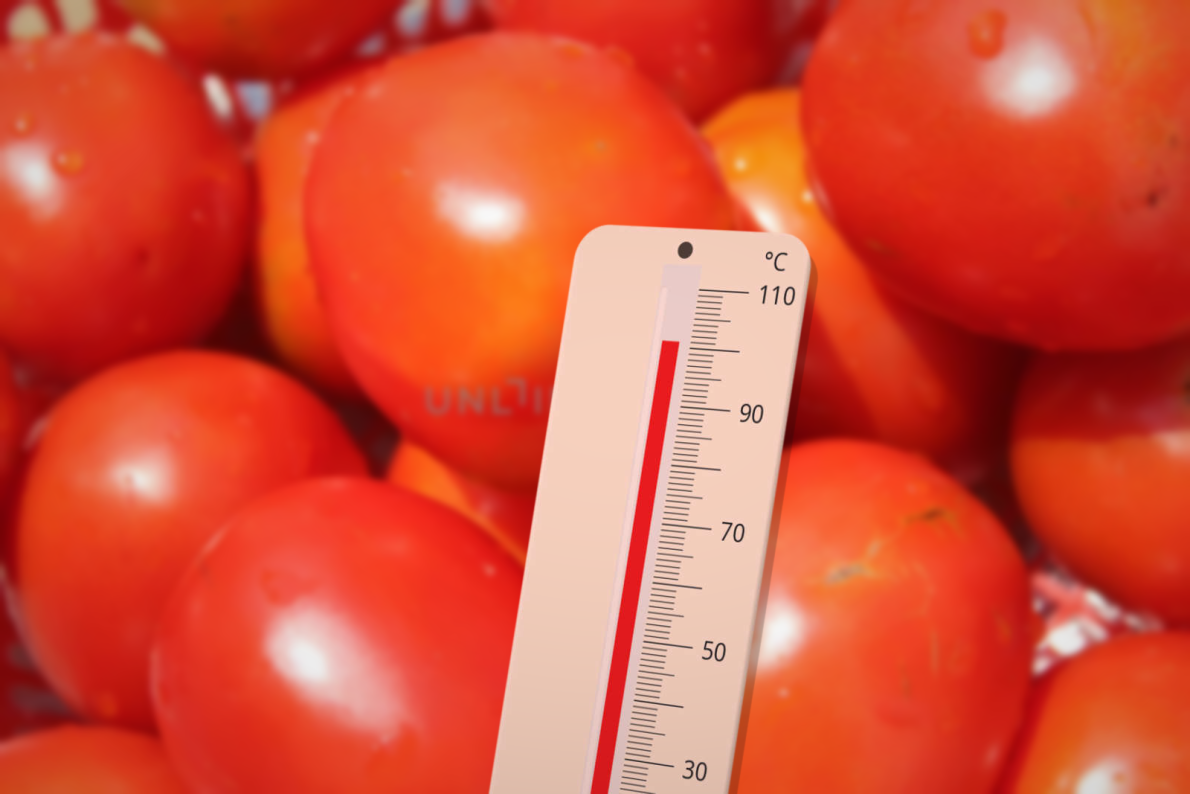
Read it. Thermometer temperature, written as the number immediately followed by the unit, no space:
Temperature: 101°C
